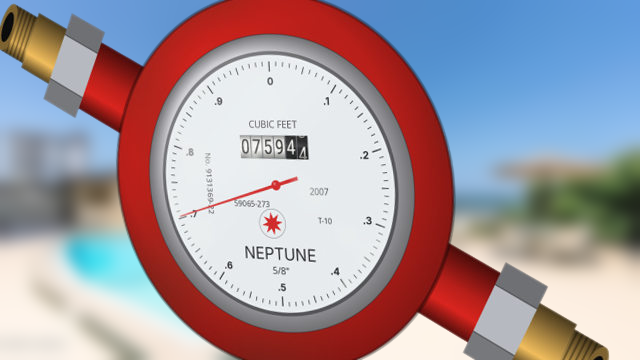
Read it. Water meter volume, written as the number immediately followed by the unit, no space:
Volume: 75943.70ft³
